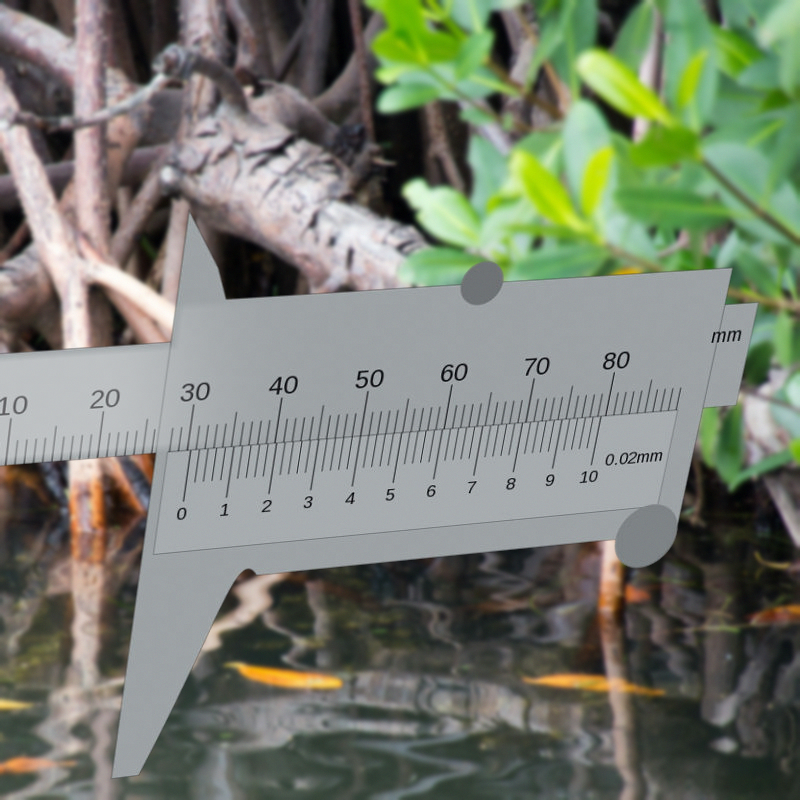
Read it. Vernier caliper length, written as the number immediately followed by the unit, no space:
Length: 30.4mm
